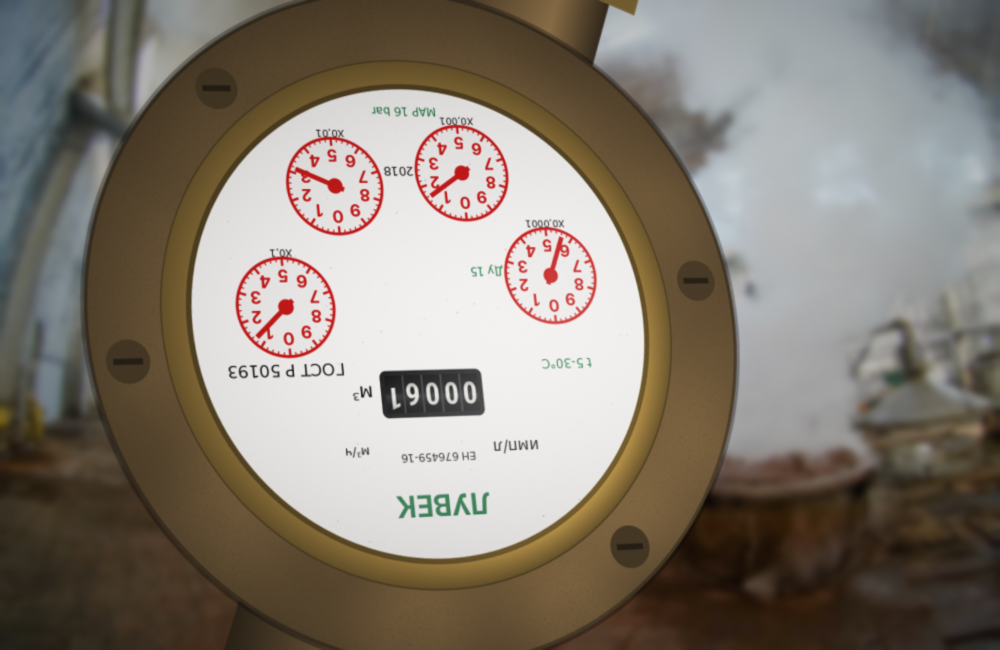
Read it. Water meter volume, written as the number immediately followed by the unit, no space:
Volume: 61.1315m³
